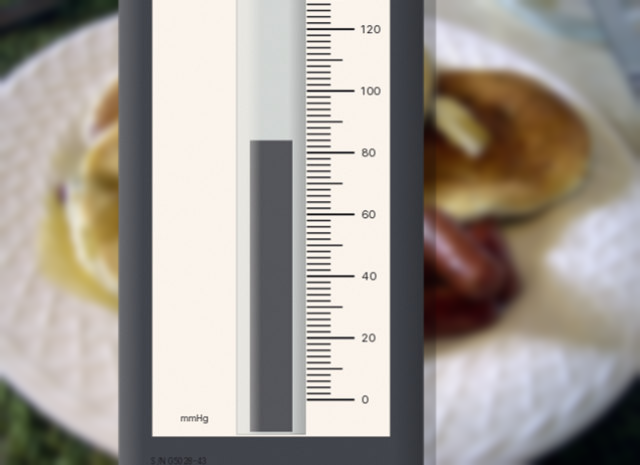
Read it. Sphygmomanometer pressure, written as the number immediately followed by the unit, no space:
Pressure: 84mmHg
